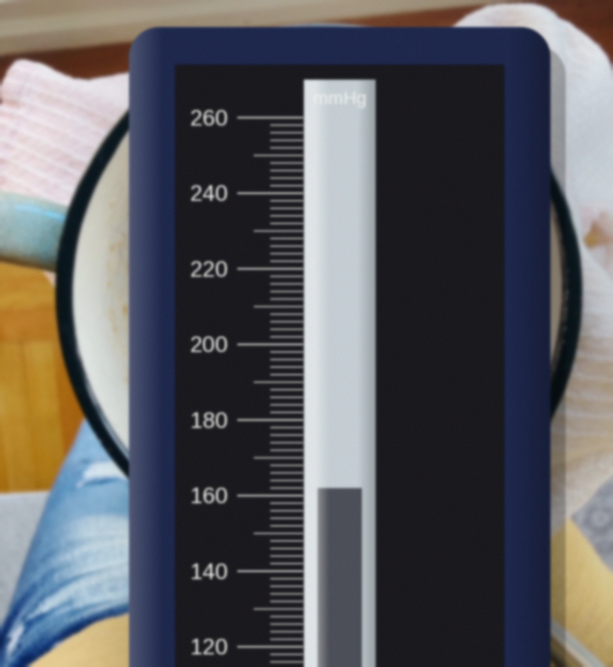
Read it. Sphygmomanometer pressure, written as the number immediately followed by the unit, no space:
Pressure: 162mmHg
